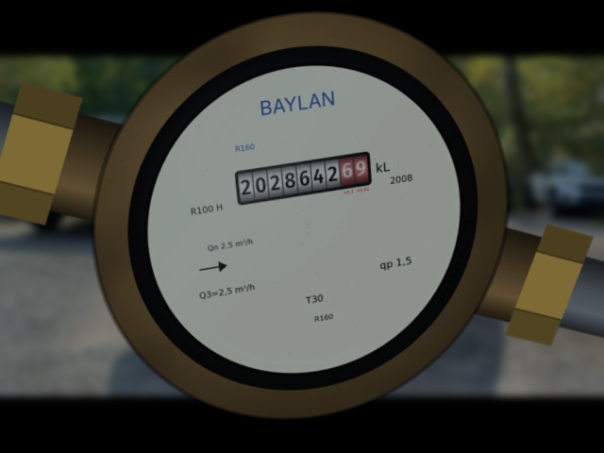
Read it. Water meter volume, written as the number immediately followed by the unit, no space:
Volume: 2028642.69kL
